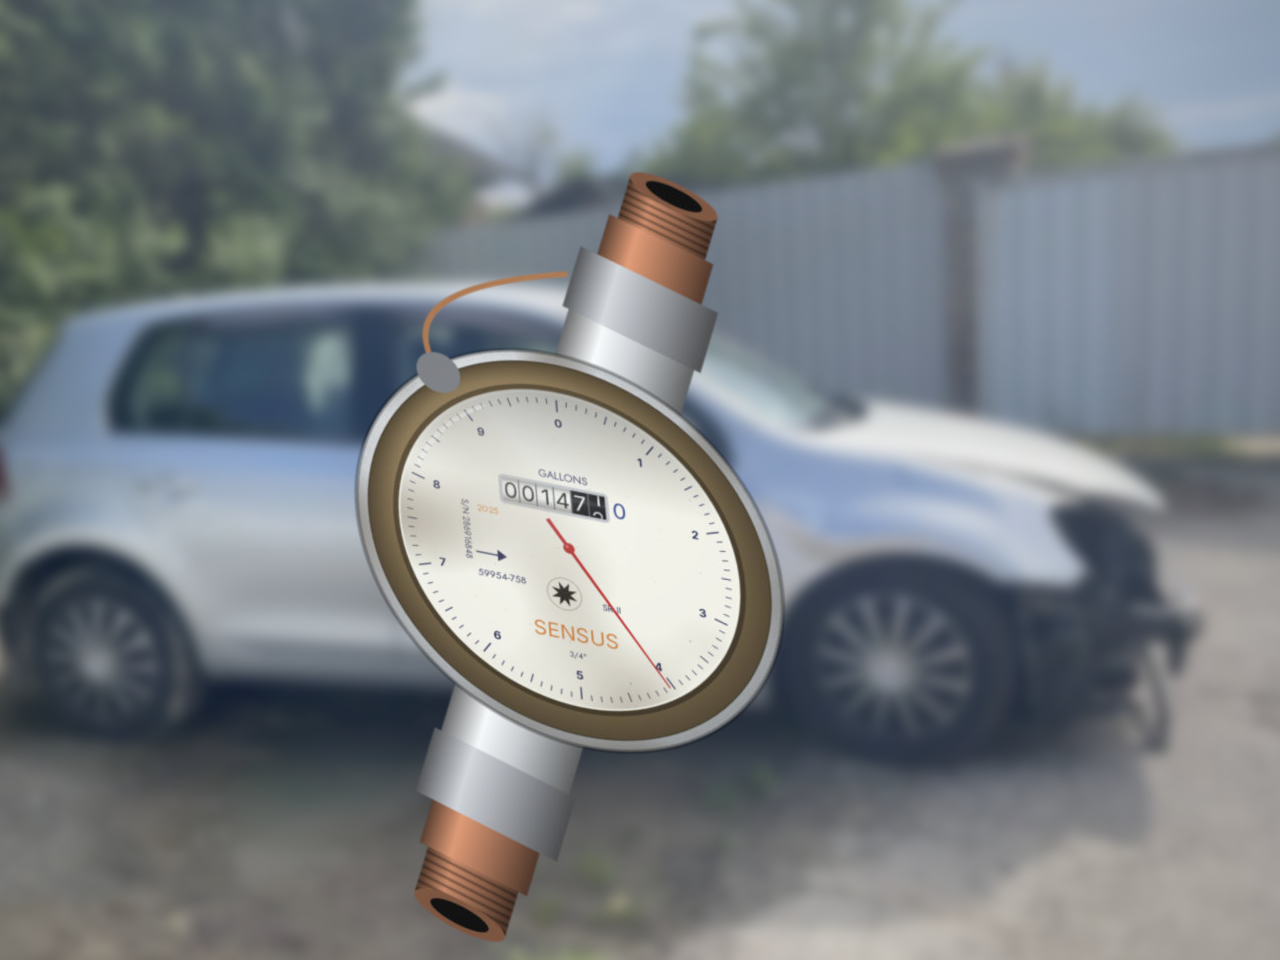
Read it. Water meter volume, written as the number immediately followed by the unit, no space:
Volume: 14714.0gal
